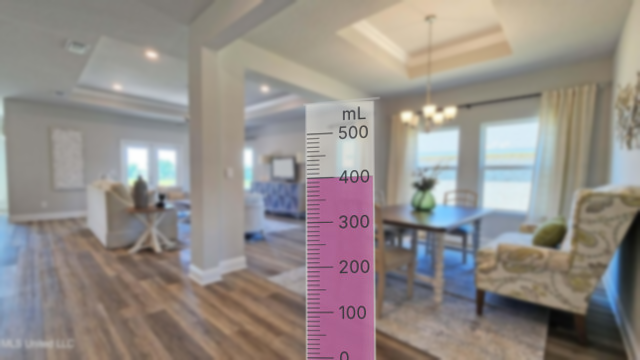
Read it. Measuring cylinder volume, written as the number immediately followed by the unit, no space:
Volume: 400mL
